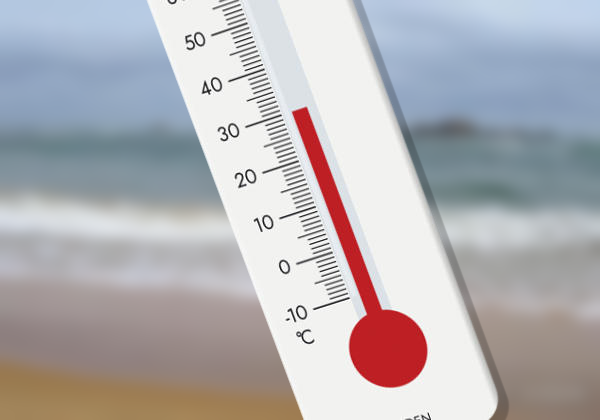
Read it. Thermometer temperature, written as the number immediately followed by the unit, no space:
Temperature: 30°C
